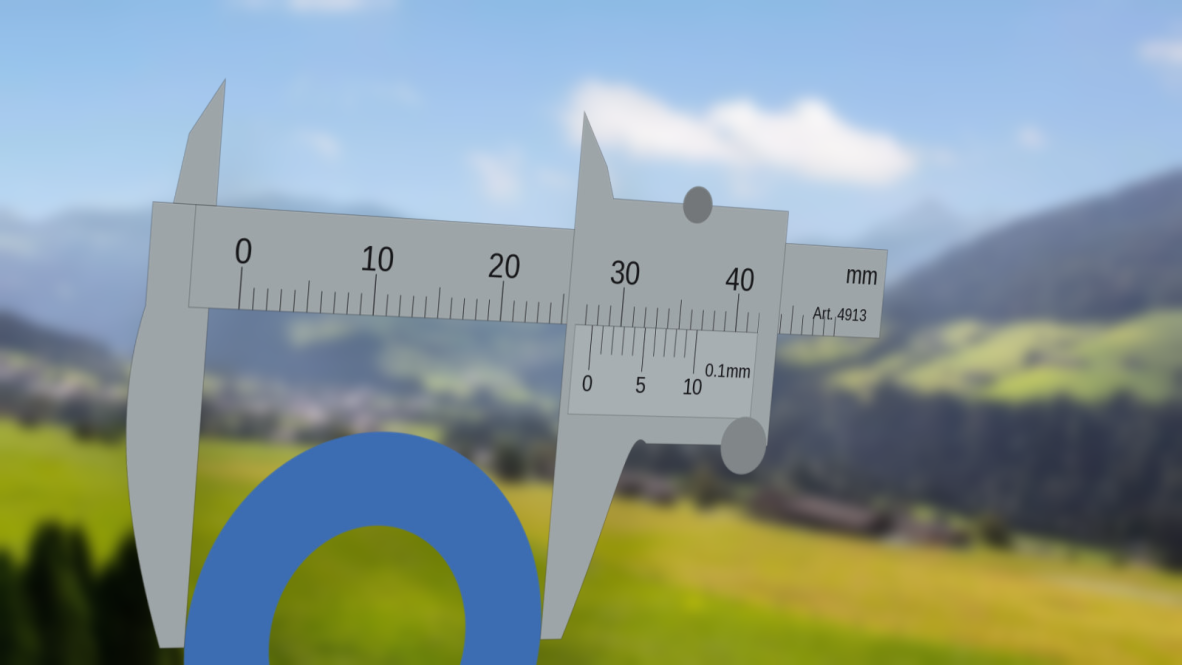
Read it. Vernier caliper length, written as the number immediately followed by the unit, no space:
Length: 27.6mm
